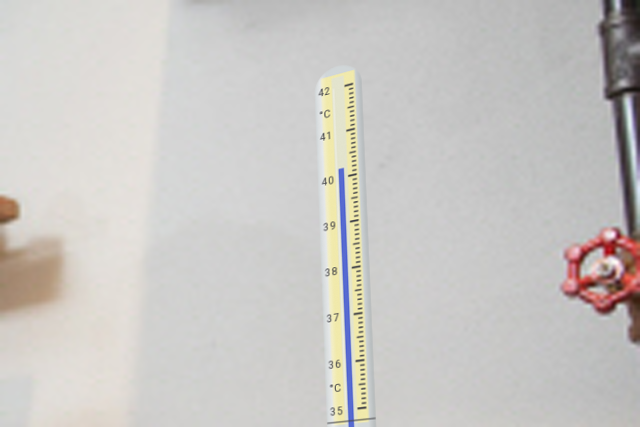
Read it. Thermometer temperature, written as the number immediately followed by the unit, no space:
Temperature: 40.2°C
